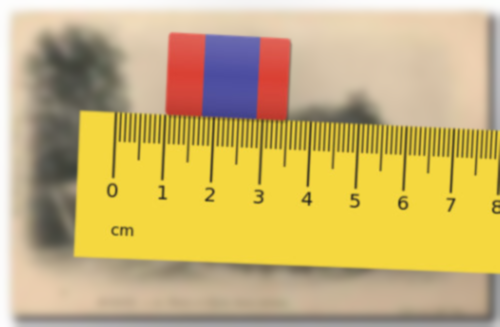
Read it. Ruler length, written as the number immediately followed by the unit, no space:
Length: 2.5cm
